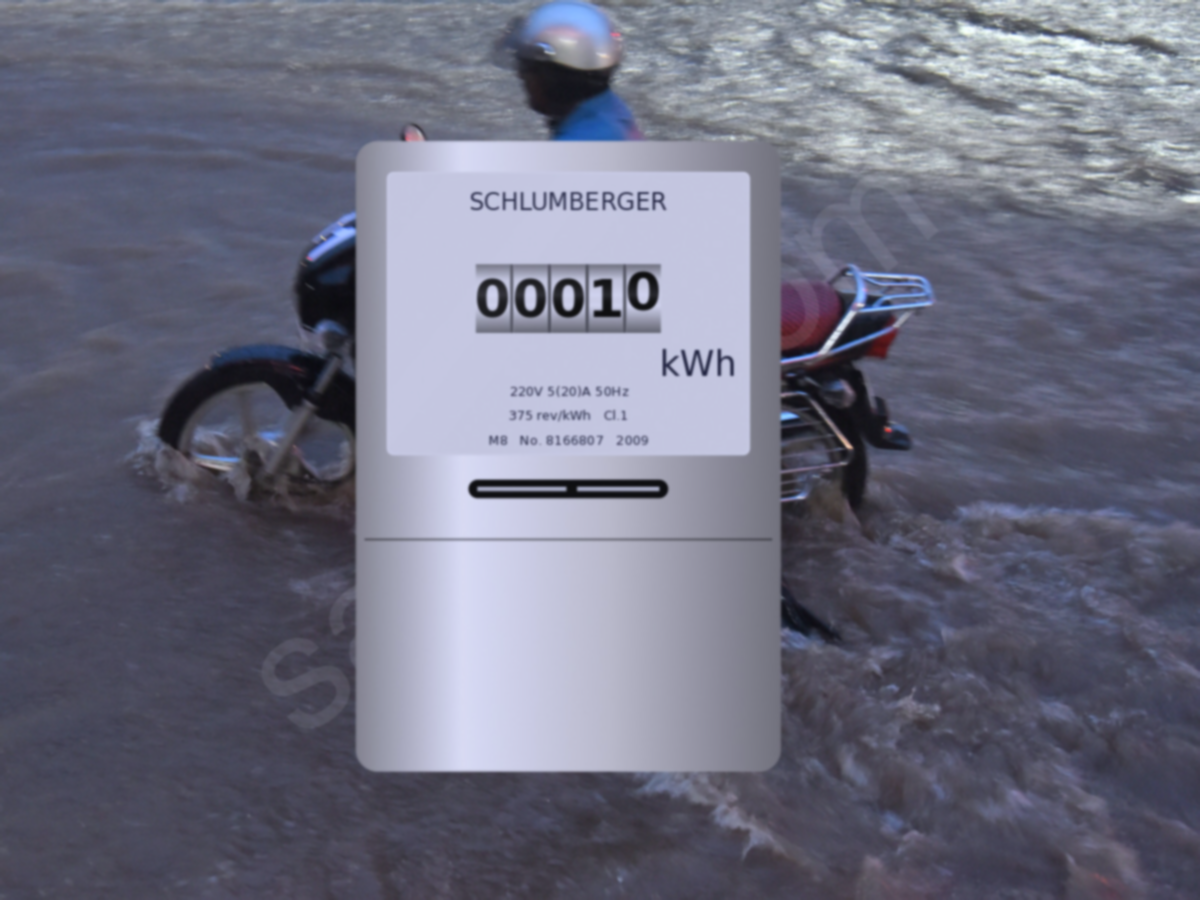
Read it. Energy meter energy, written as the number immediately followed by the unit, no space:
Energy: 10kWh
